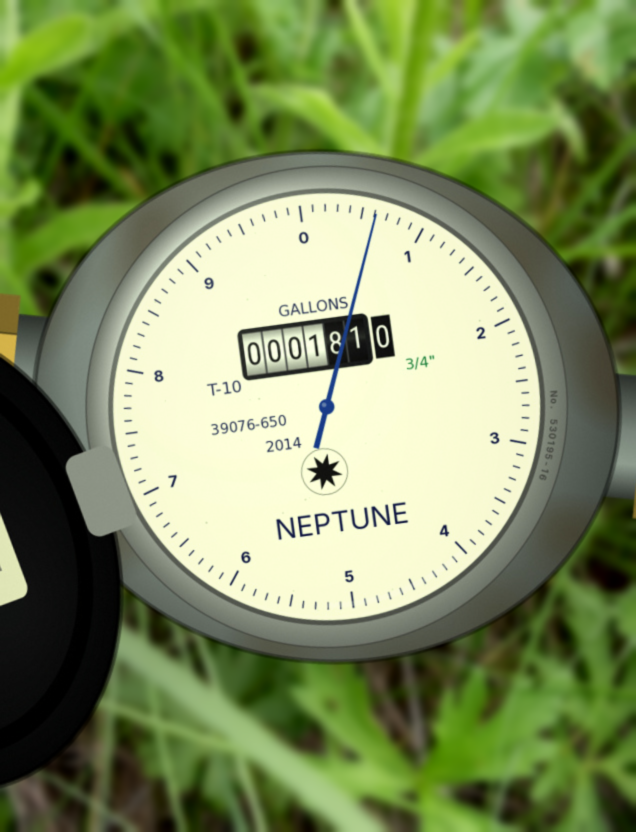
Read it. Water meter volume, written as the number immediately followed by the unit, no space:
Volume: 1810.6gal
